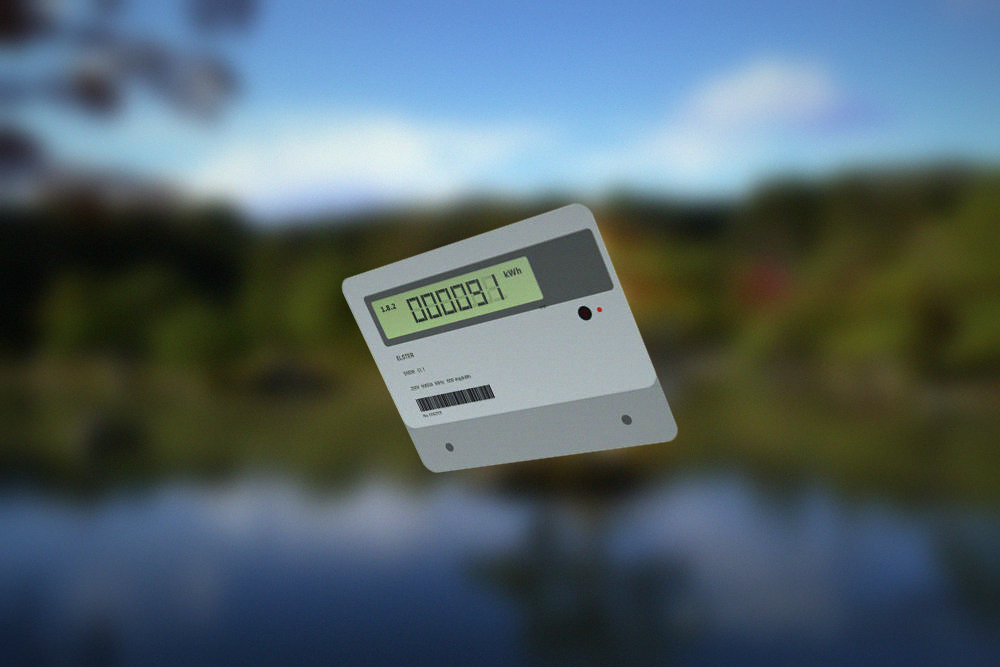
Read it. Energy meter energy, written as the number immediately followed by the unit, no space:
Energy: 91kWh
